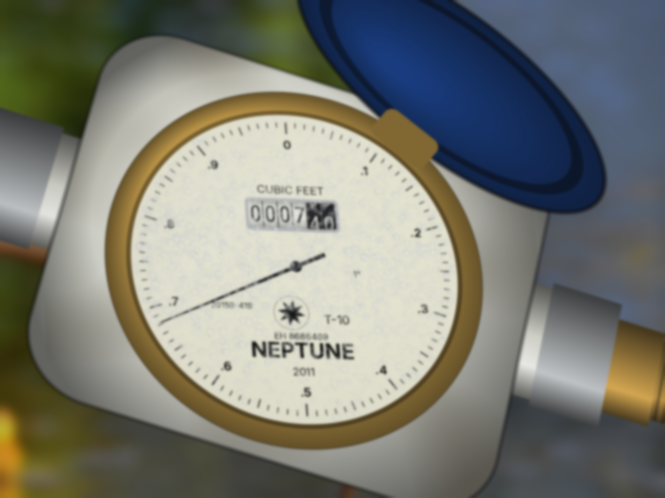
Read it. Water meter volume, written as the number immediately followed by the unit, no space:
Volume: 739.68ft³
